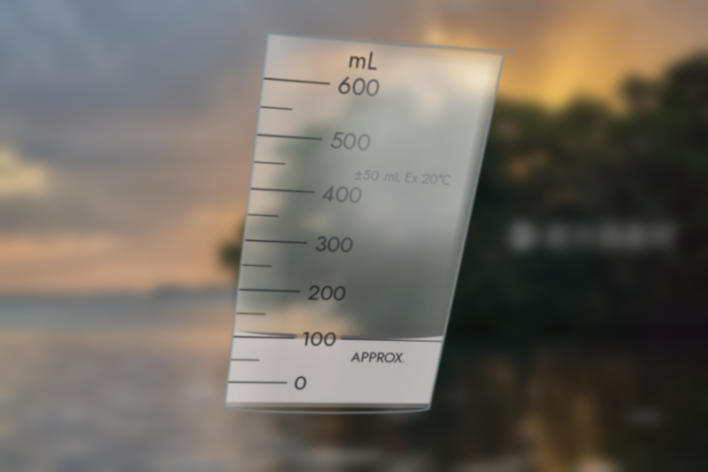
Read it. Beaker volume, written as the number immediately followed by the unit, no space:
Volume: 100mL
